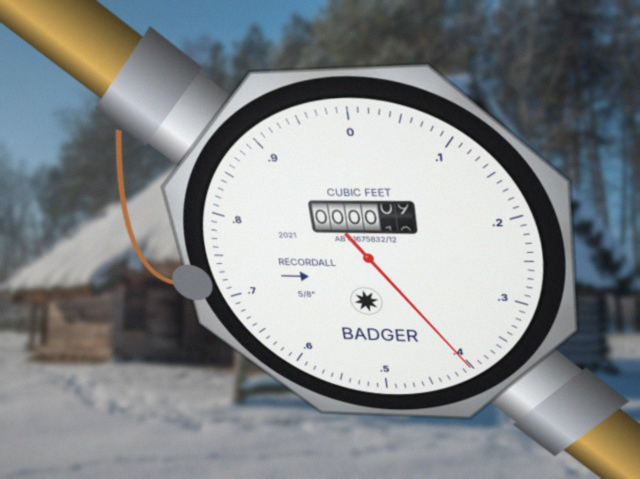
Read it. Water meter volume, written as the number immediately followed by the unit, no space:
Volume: 9.40ft³
